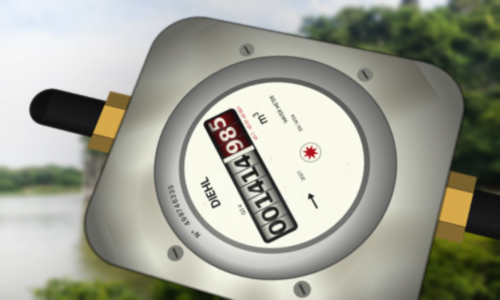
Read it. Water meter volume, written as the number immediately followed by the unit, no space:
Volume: 1414.985m³
